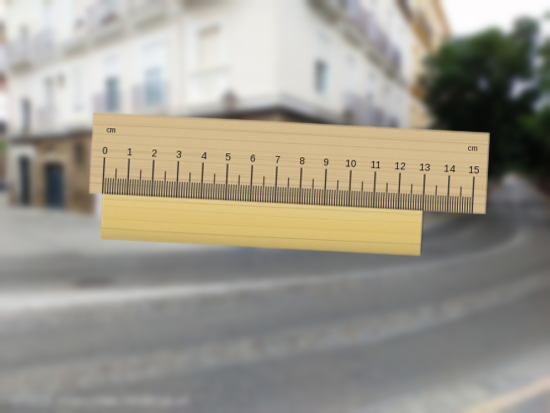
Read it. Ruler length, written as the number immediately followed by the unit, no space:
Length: 13cm
